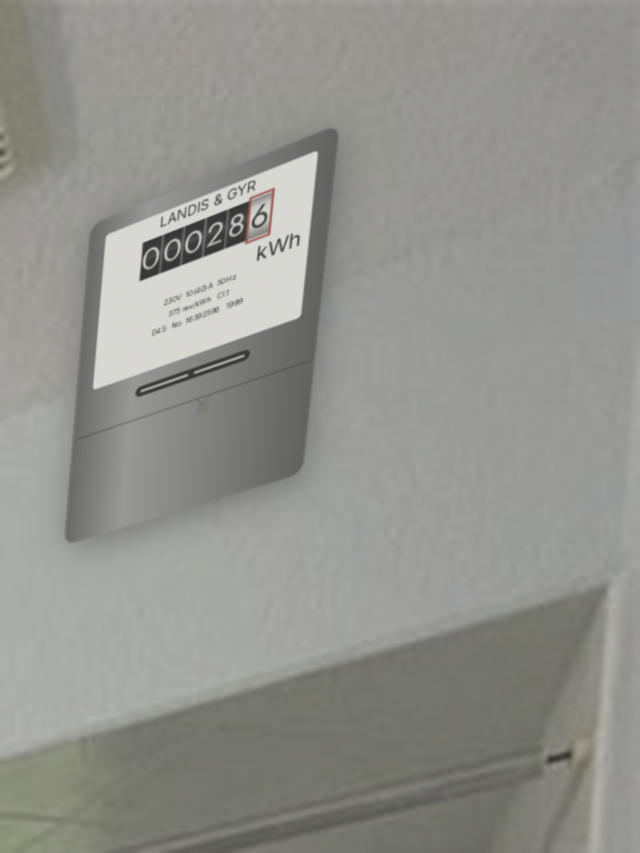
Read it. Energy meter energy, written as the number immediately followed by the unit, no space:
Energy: 28.6kWh
